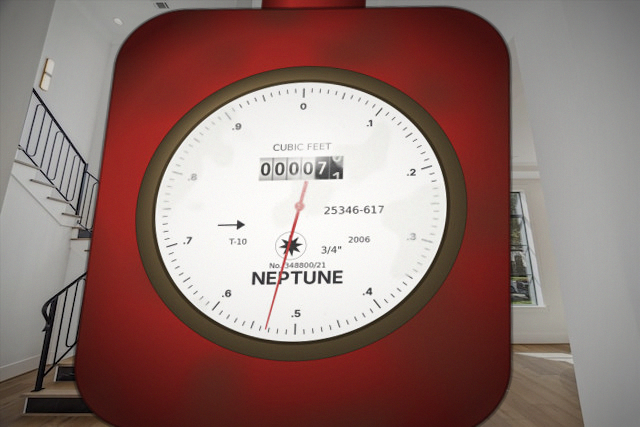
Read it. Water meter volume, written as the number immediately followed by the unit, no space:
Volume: 70.53ft³
